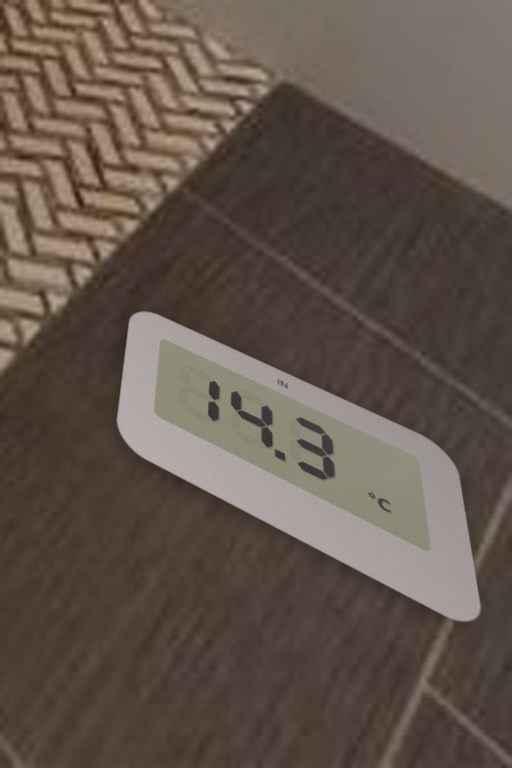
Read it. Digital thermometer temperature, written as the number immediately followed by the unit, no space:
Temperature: 14.3°C
